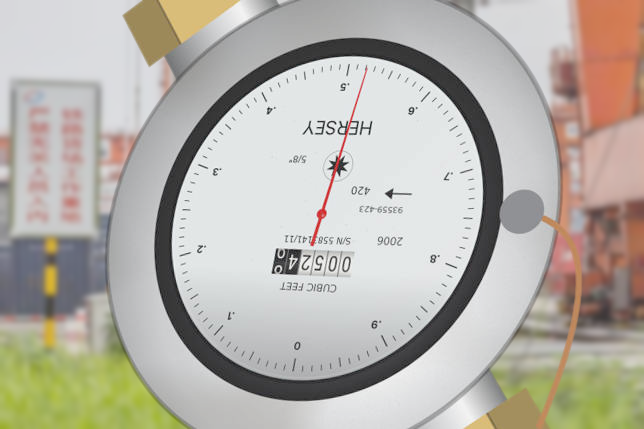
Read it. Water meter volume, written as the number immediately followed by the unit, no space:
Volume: 5248.52ft³
